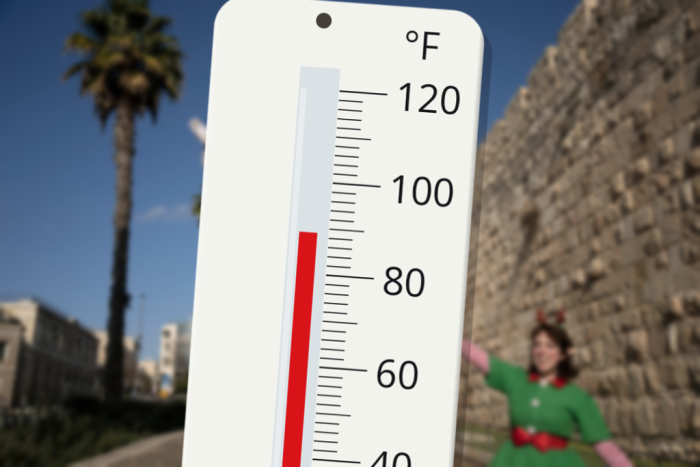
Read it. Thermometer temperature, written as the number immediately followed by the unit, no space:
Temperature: 89°F
